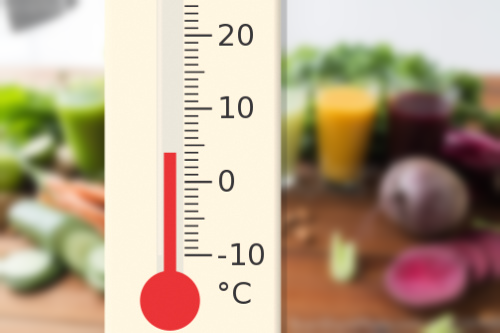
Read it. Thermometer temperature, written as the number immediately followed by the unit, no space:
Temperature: 4°C
